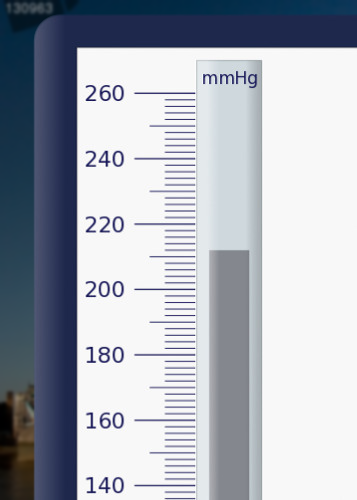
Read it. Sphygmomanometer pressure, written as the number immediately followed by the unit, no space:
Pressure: 212mmHg
